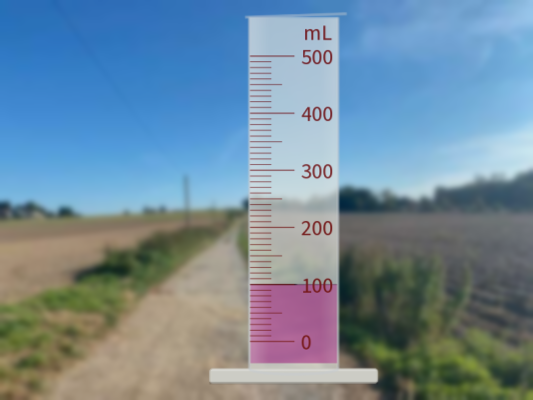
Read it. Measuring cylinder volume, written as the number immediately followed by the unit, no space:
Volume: 100mL
